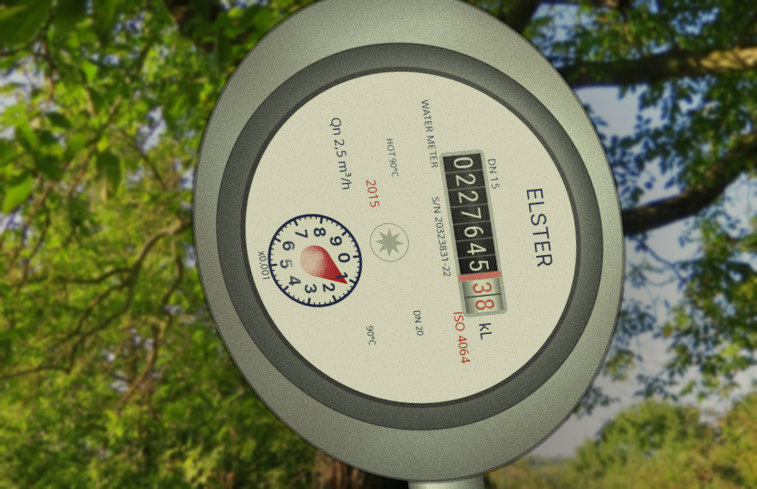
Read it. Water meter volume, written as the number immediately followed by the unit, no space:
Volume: 227645.381kL
